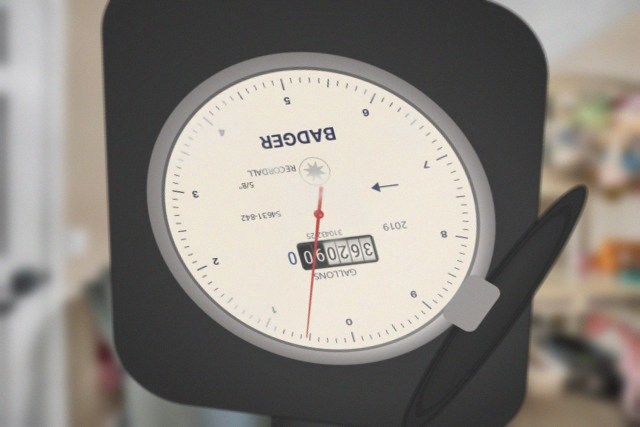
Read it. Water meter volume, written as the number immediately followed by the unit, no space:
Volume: 3620900.5gal
